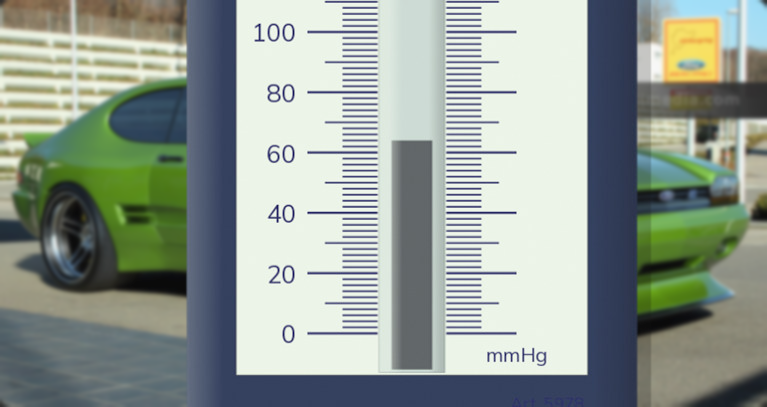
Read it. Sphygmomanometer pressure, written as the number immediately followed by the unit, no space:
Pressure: 64mmHg
